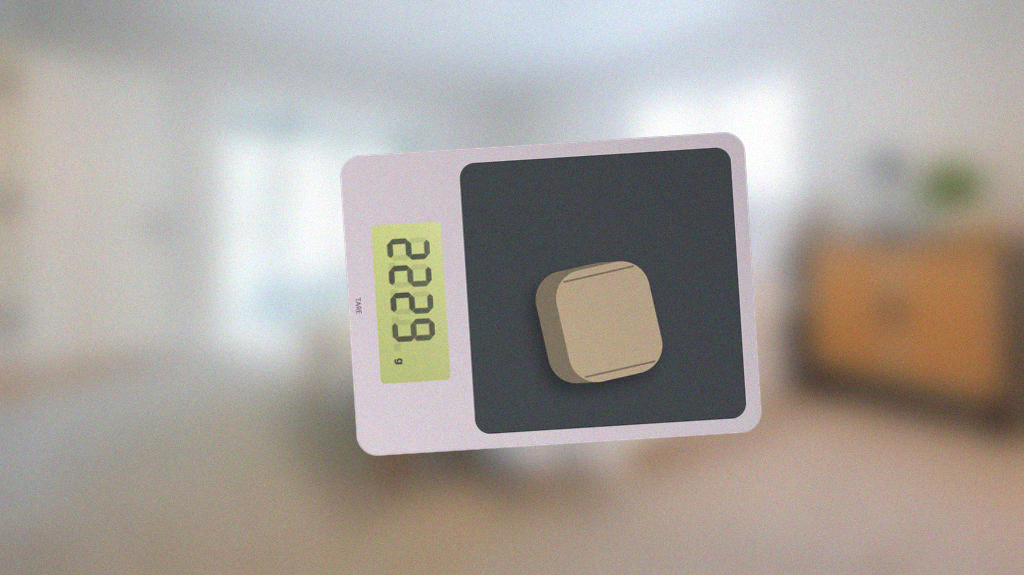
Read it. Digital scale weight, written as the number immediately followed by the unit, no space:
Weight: 2229g
